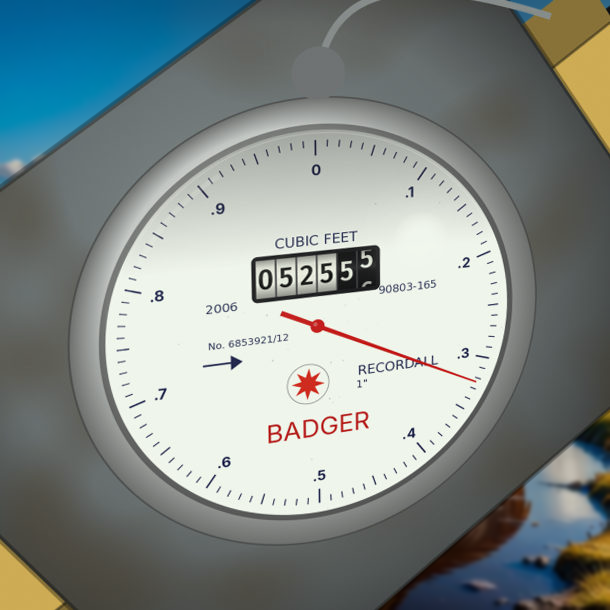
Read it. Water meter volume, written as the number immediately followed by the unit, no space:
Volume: 52555.32ft³
